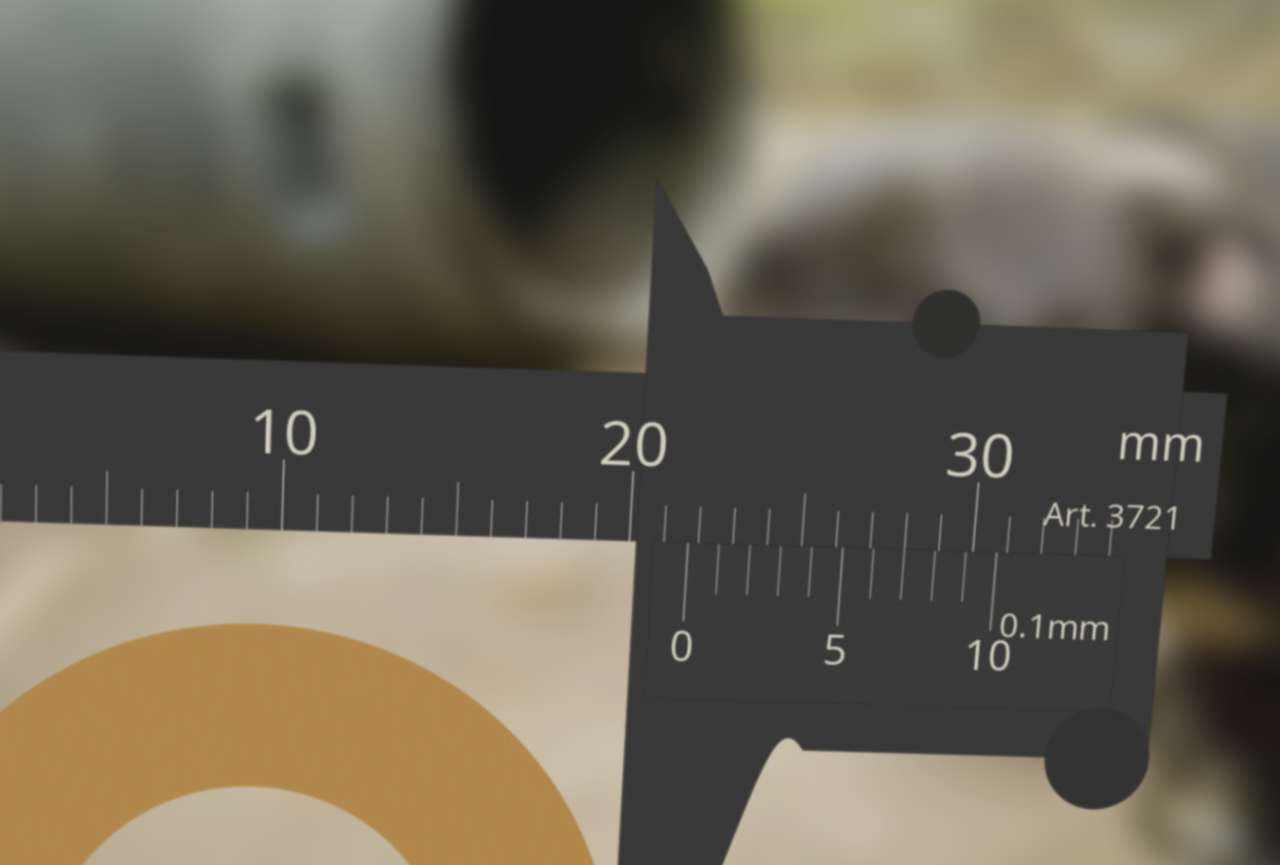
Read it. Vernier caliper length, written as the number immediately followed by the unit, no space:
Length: 21.7mm
